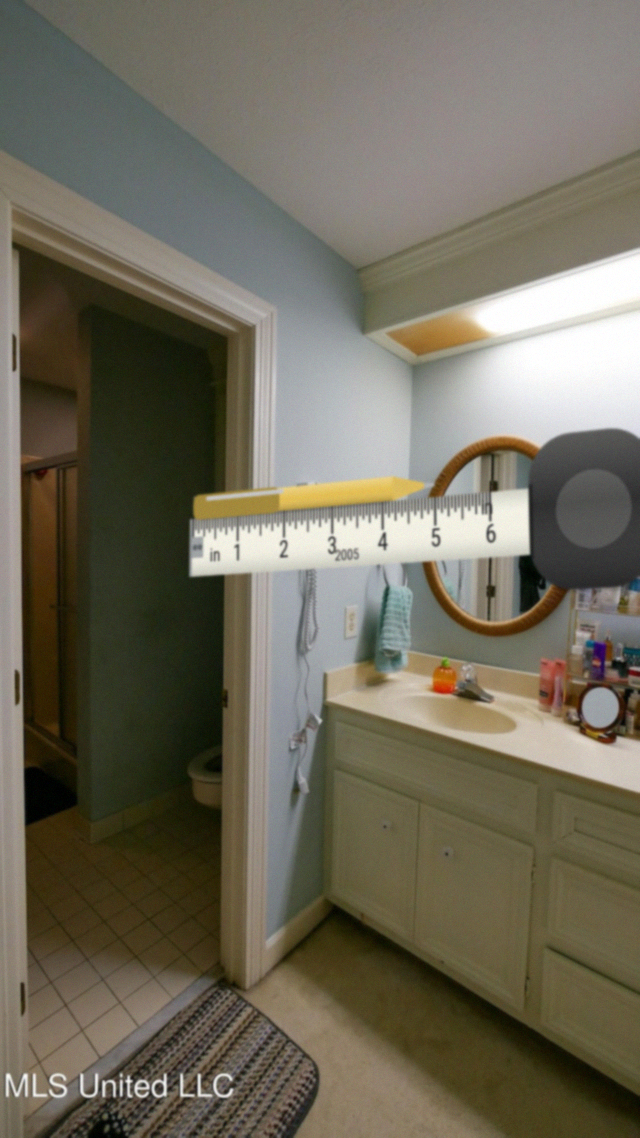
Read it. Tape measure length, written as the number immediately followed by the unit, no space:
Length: 5in
